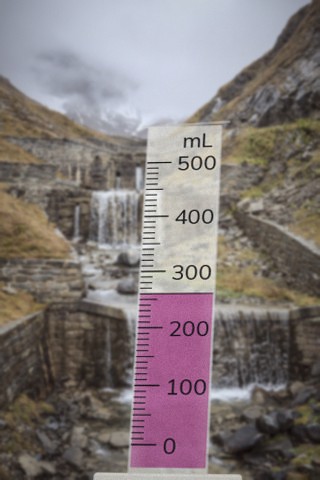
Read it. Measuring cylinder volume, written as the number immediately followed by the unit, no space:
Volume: 260mL
